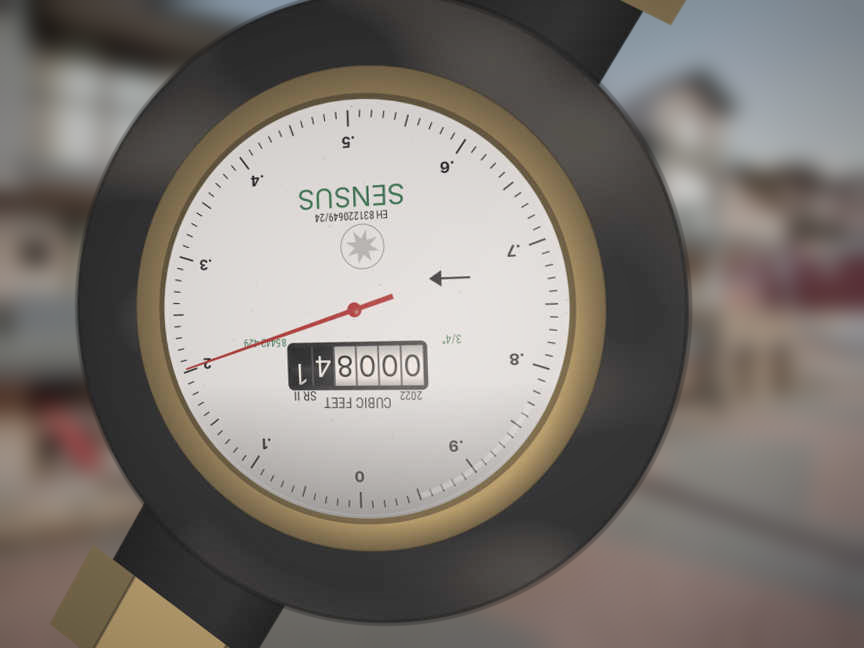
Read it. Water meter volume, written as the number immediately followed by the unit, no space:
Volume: 841.20ft³
